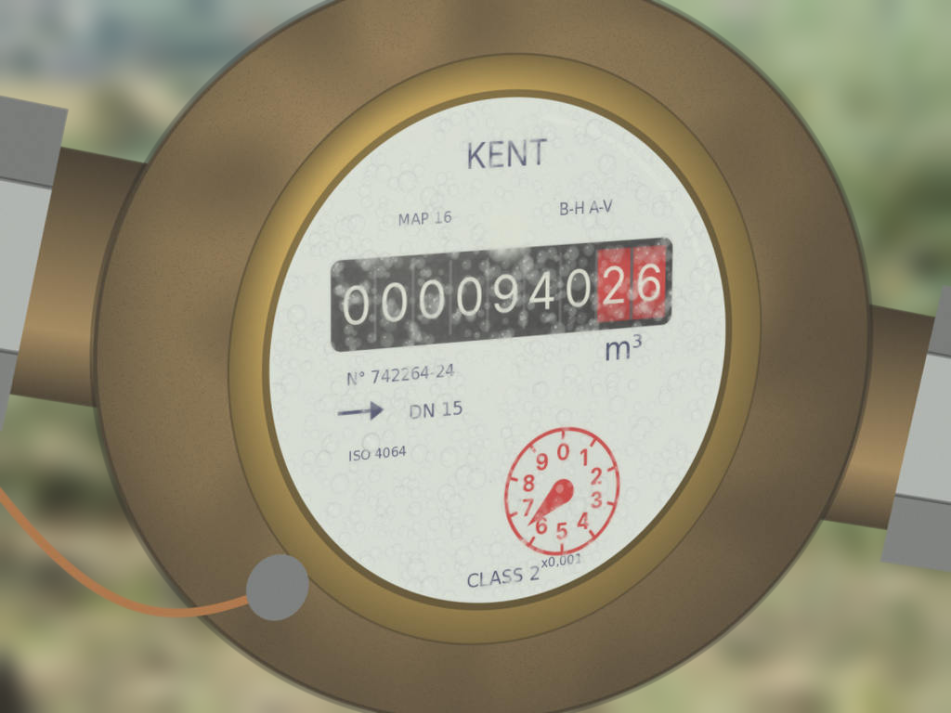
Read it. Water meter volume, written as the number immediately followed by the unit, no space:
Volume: 940.266m³
